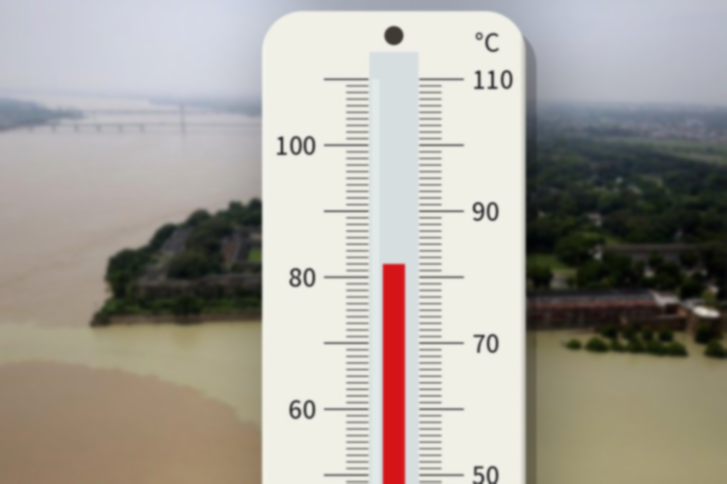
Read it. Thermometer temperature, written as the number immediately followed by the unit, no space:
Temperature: 82°C
